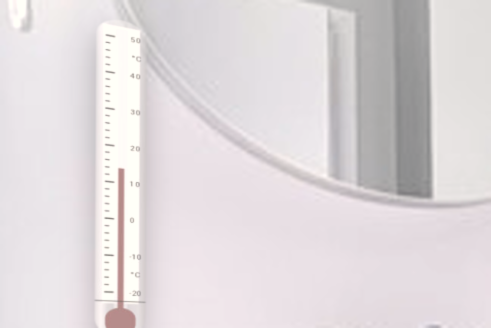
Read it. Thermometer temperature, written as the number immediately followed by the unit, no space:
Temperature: 14°C
